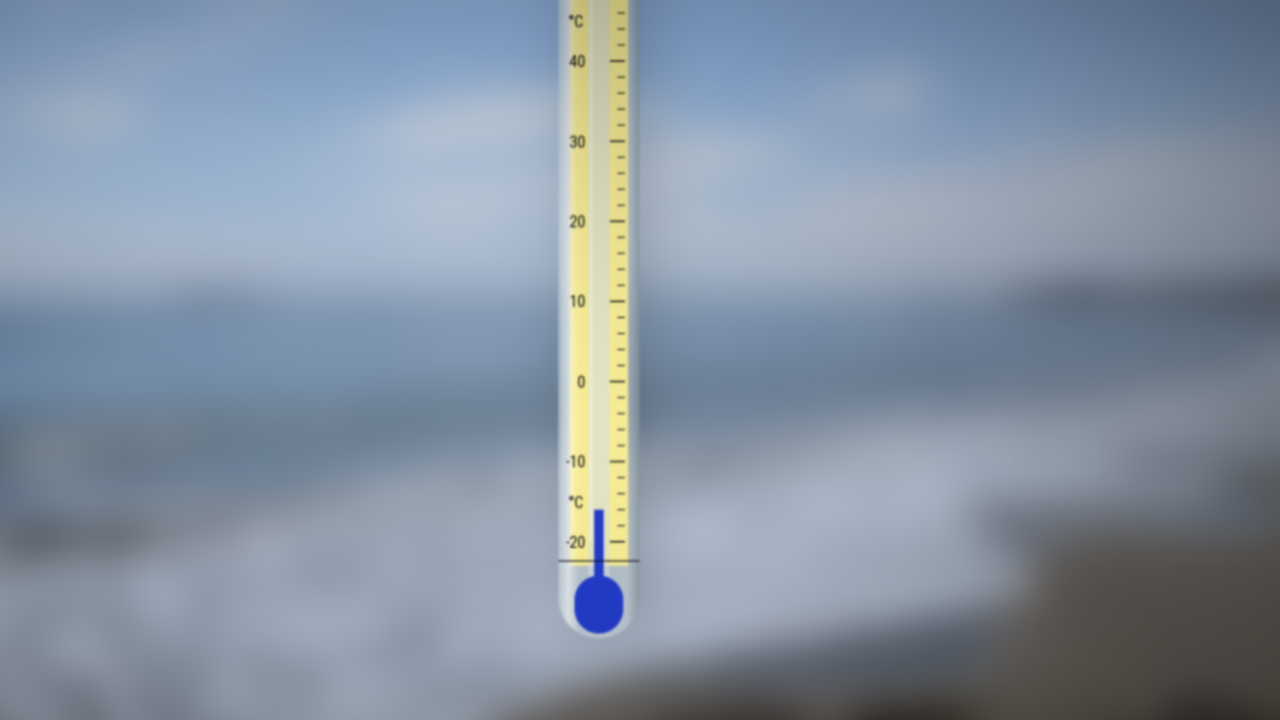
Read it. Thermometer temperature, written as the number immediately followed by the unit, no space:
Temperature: -16°C
